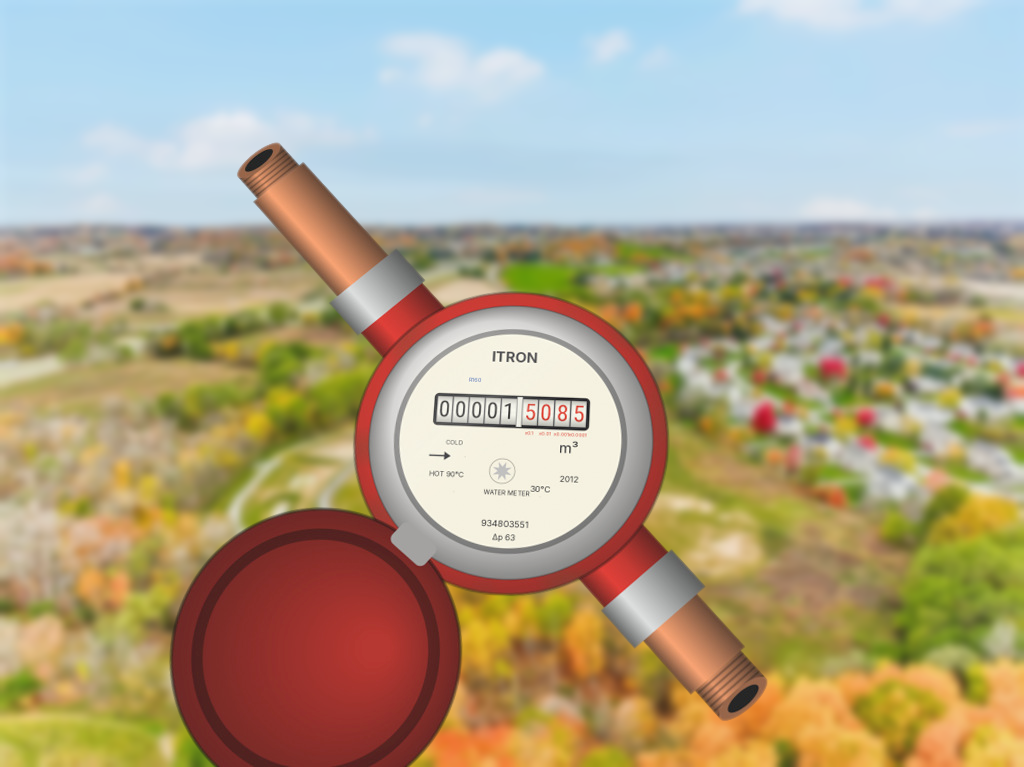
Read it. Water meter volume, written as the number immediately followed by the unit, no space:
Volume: 1.5085m³
